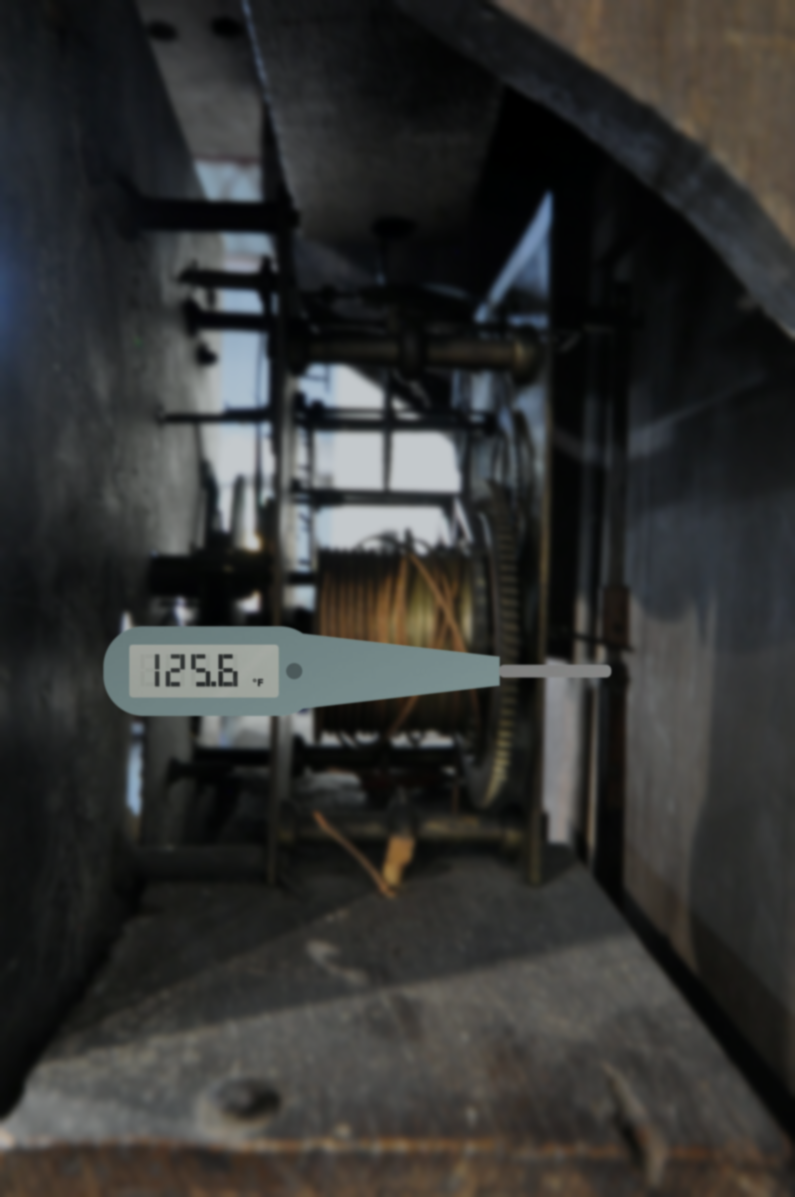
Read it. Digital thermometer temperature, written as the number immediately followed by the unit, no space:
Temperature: 125.6°F
